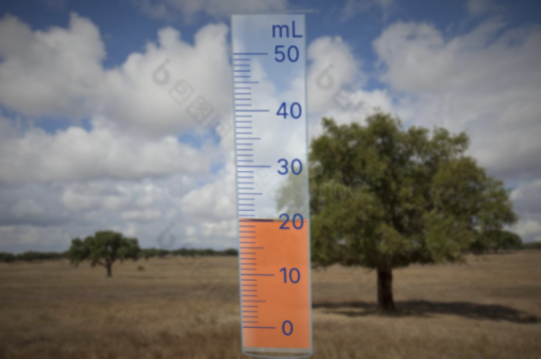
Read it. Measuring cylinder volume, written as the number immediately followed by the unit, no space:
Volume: 20mL
